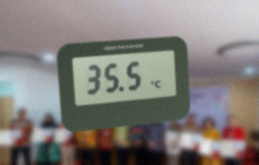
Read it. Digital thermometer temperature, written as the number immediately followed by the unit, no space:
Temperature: 35.5°C
